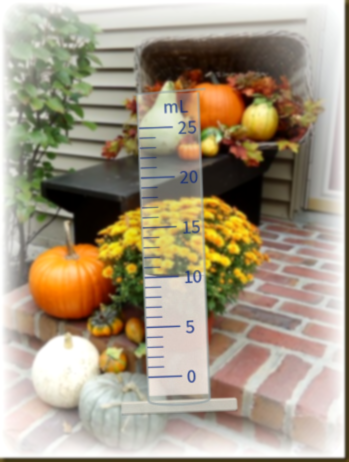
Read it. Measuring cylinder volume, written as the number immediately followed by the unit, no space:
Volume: 10mL
